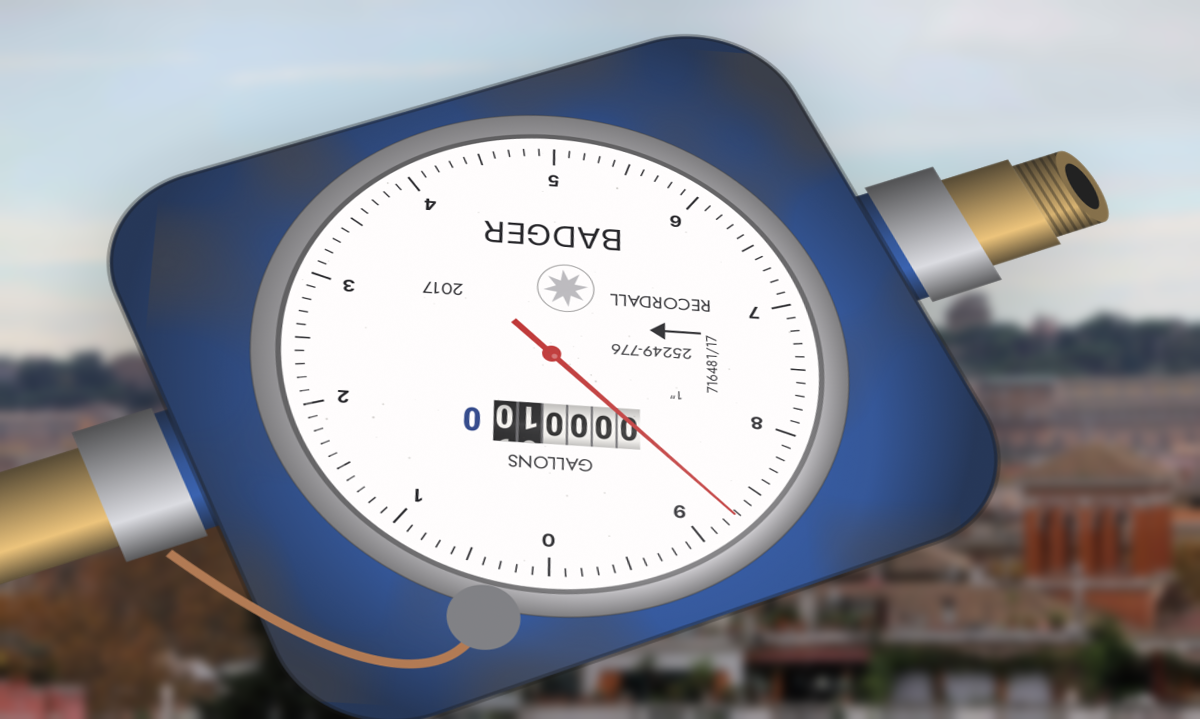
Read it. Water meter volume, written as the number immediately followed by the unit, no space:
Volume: 98.7gal
